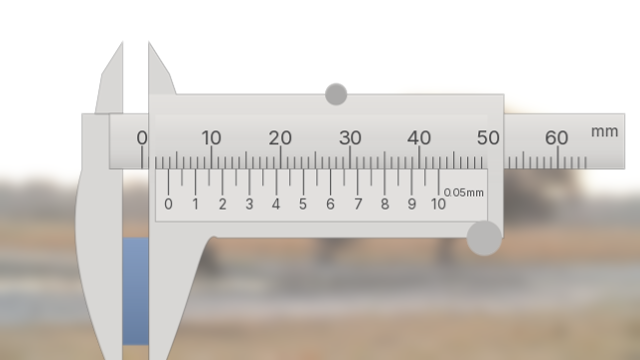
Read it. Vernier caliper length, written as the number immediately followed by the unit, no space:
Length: 3.8mm
